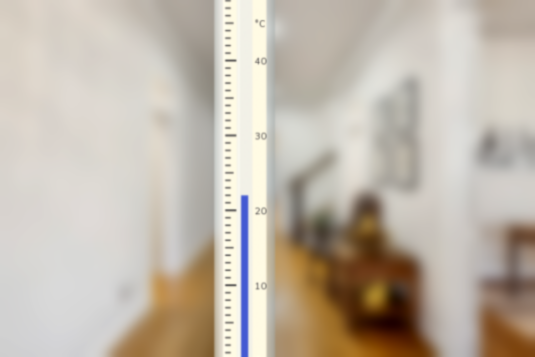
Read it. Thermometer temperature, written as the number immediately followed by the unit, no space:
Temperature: 22°C
